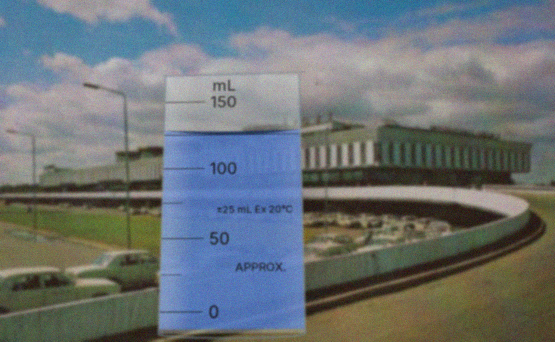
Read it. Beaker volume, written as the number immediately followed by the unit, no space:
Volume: 125mL
